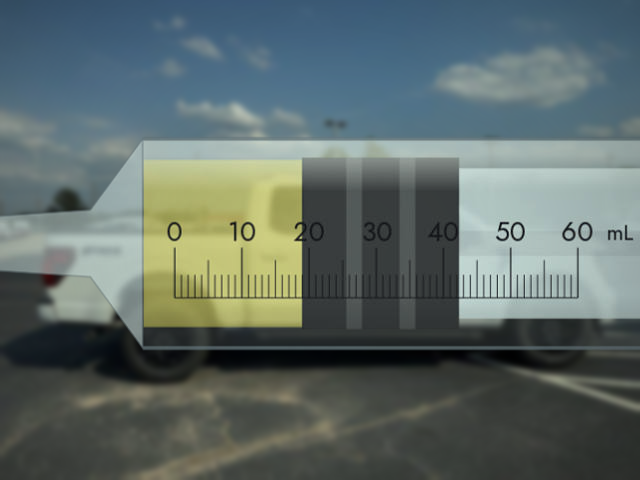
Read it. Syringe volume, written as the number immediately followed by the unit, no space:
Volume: 19mL
